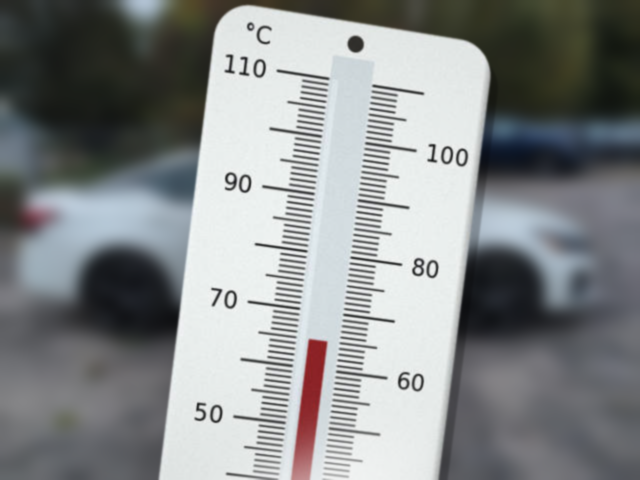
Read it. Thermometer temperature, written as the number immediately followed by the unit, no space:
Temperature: 65°C
